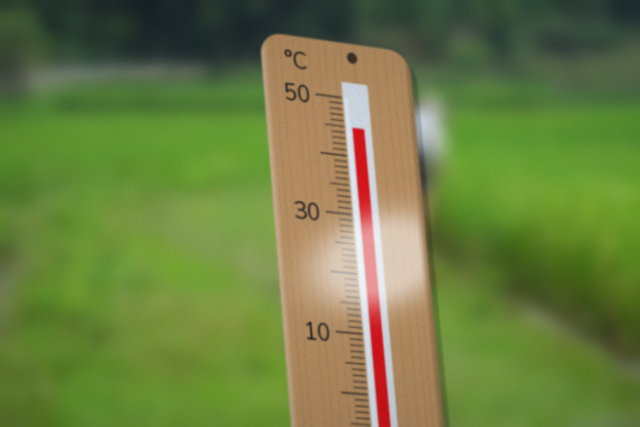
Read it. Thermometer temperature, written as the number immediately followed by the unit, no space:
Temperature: 45°C
